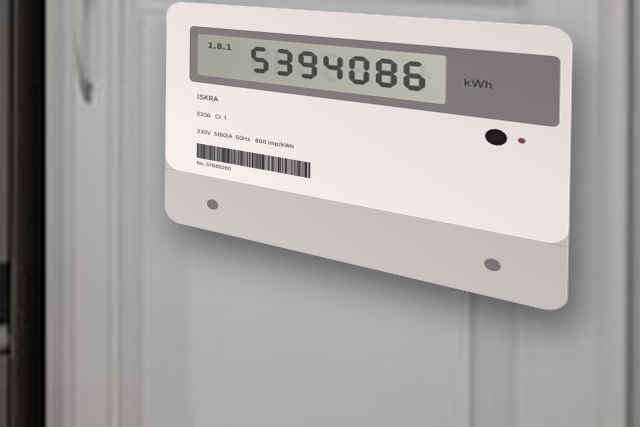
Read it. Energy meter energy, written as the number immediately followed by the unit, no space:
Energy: 5394086kWh
